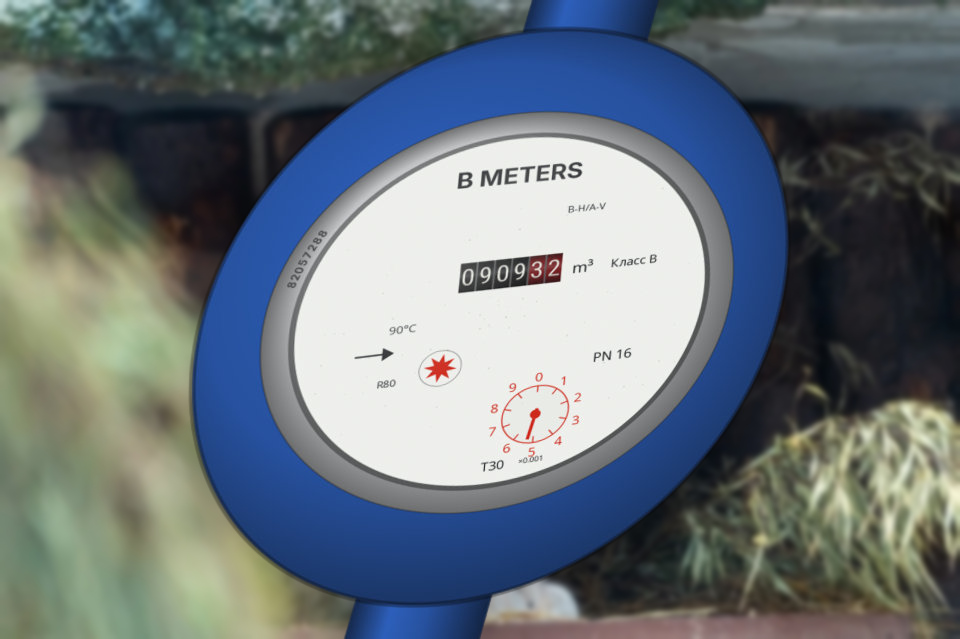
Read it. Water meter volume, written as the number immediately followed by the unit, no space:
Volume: 909.325m³
